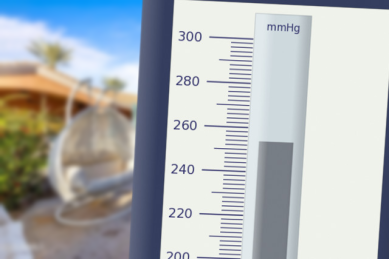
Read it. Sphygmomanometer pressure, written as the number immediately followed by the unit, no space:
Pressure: 254mmHg
